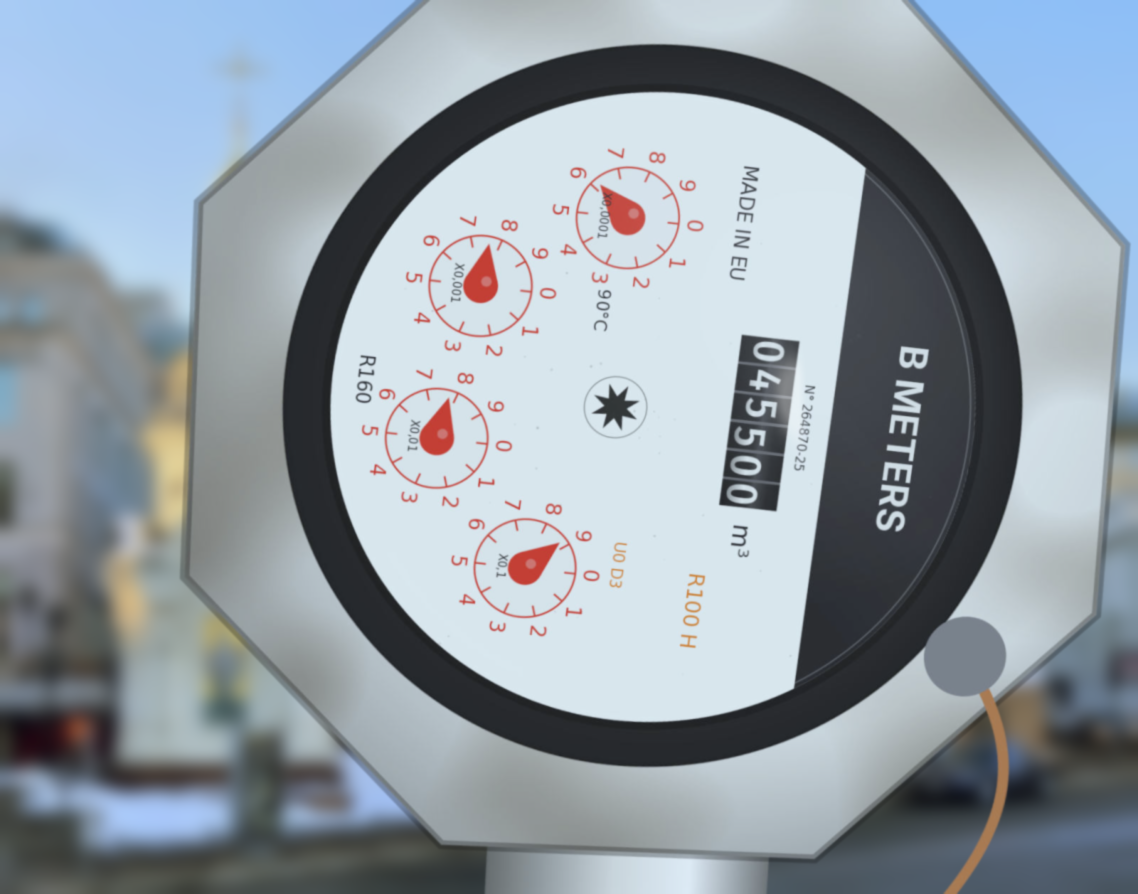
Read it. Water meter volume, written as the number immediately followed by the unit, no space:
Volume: 45499.8776m³
